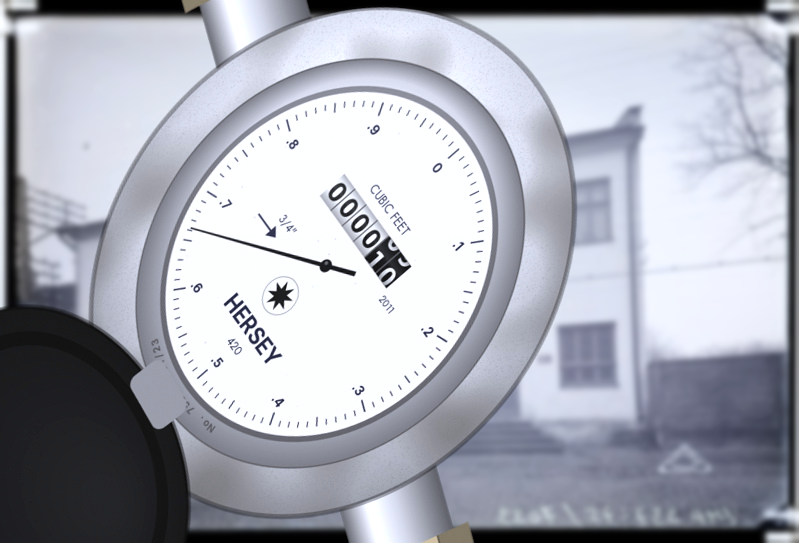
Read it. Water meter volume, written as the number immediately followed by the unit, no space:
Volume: 9.66ft³
